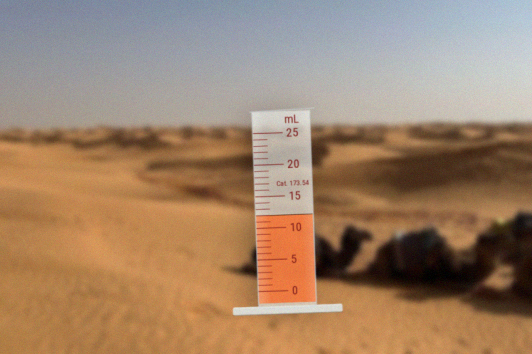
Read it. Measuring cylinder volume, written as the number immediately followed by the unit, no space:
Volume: 12mL
